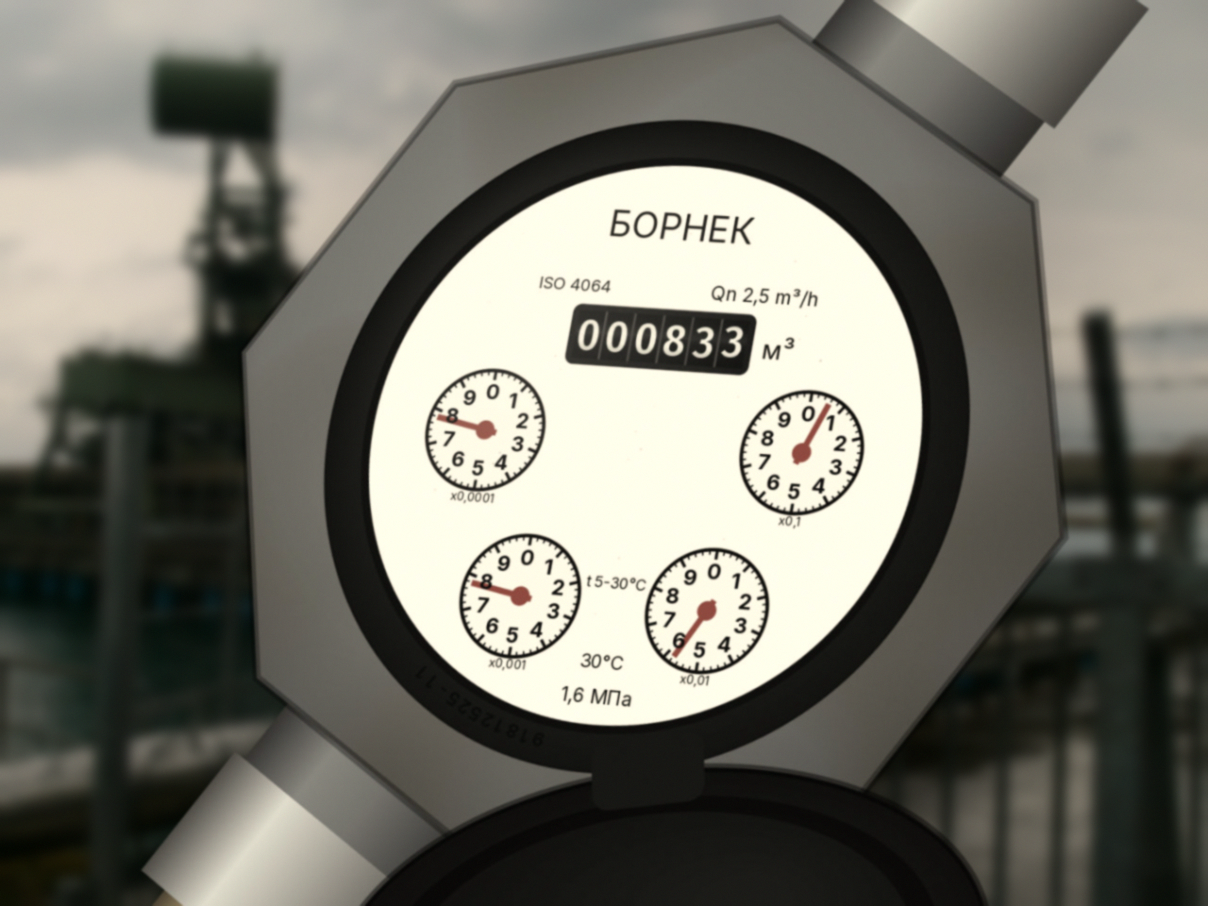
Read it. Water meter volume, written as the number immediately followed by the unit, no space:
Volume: 833.0577m³
